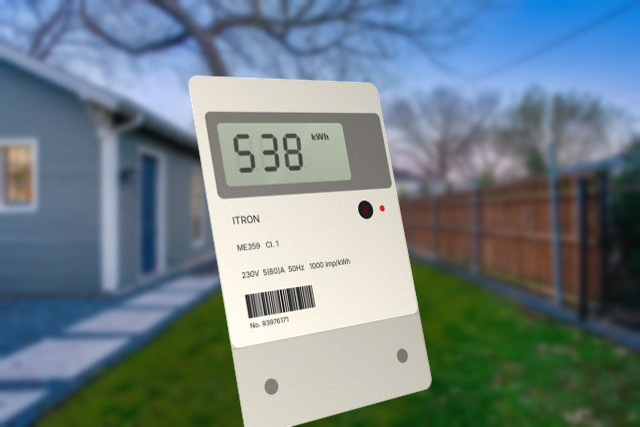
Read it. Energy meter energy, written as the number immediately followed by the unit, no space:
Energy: 538kWh
